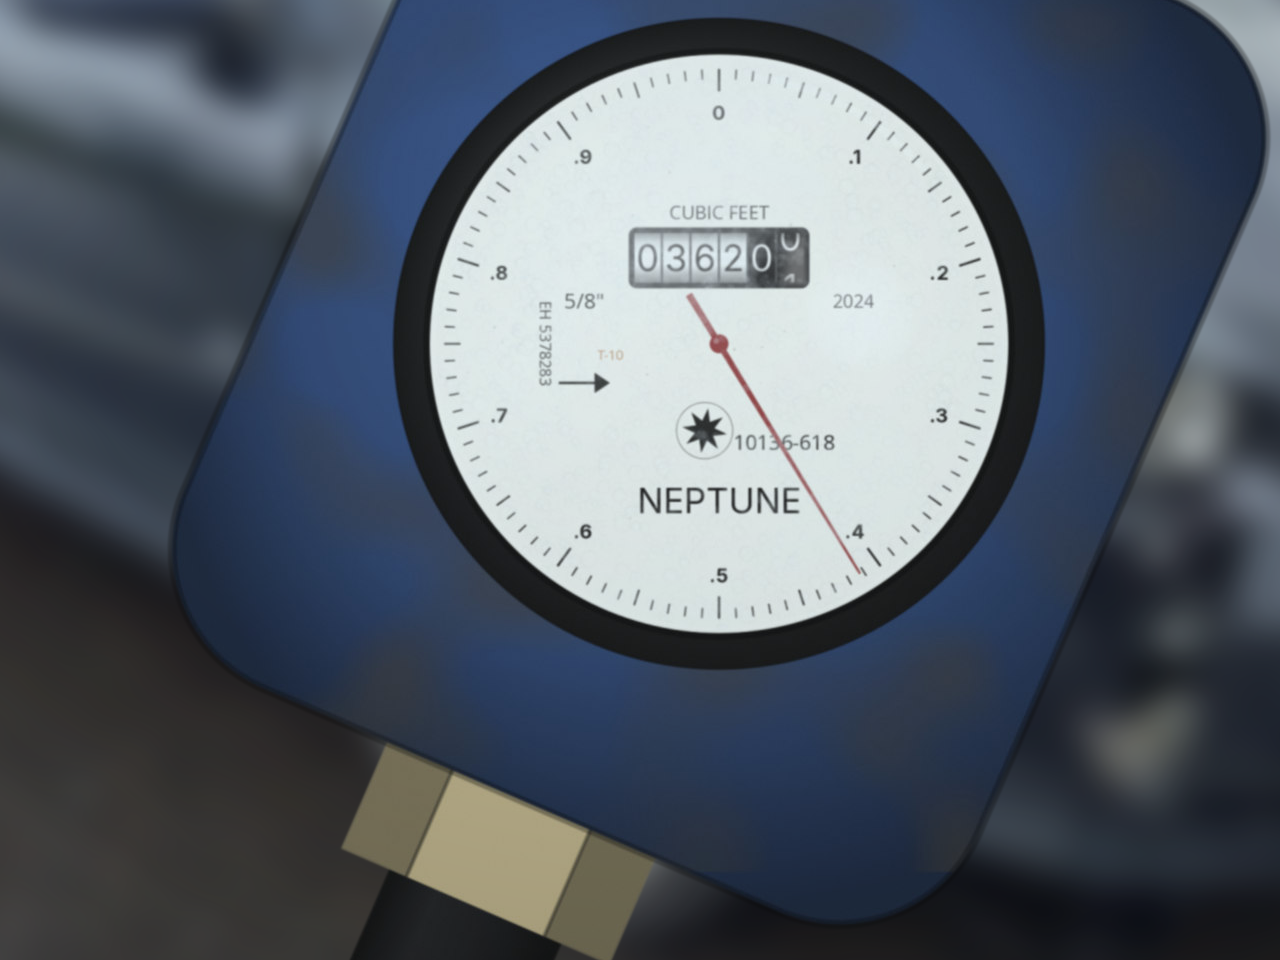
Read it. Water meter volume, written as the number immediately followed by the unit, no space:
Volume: 36200.41ft³
